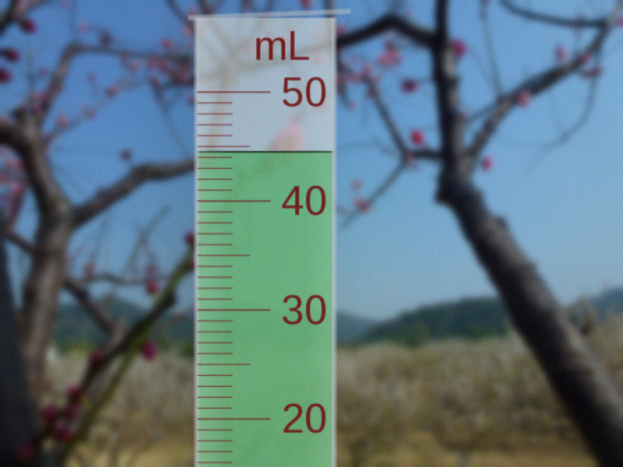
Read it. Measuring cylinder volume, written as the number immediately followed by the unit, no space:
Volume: 44.5mL
